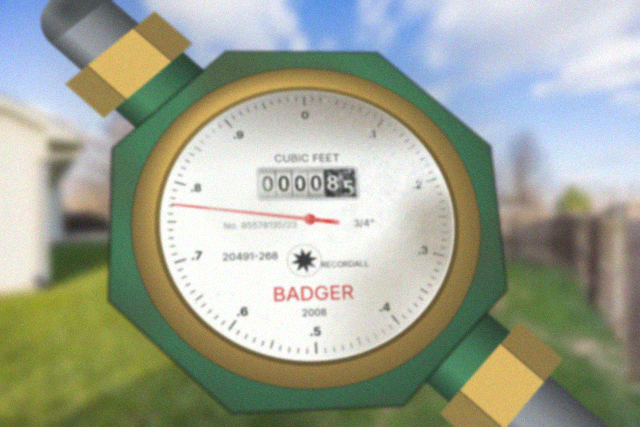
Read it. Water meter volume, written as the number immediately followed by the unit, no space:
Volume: 84.77ft³
